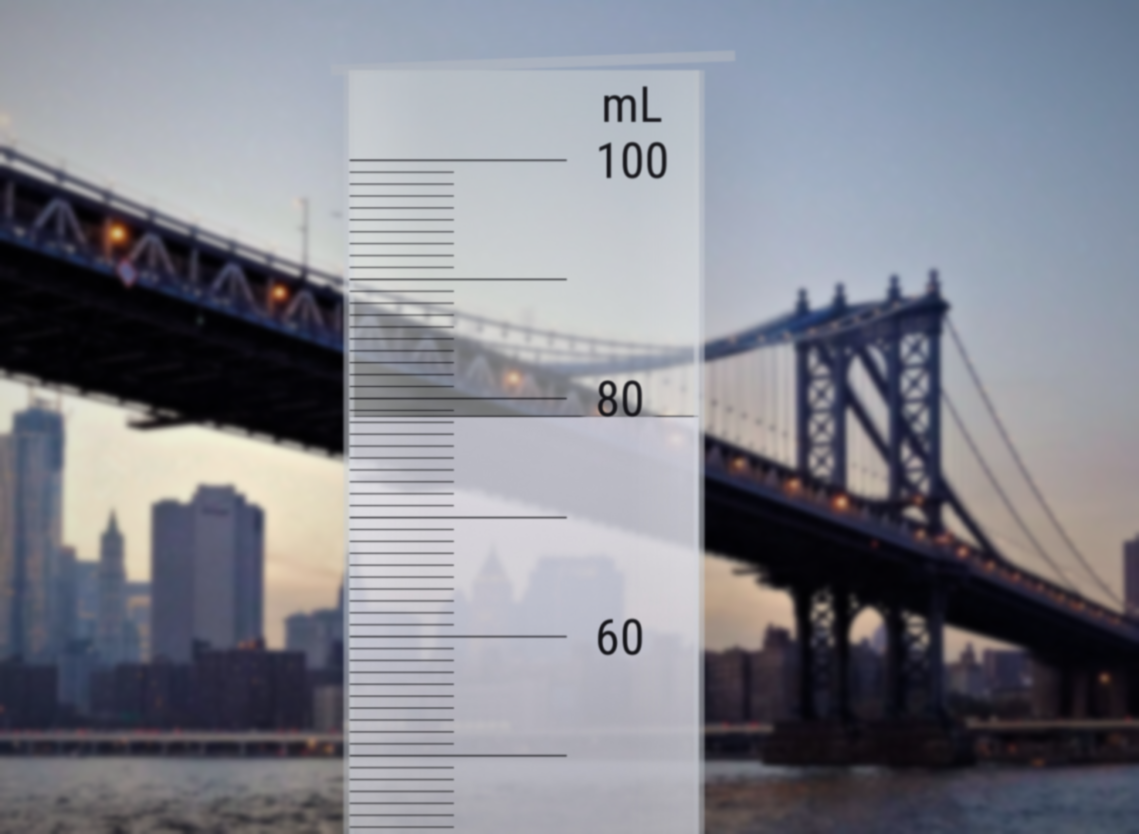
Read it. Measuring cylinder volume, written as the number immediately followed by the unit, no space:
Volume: 78.5mL
